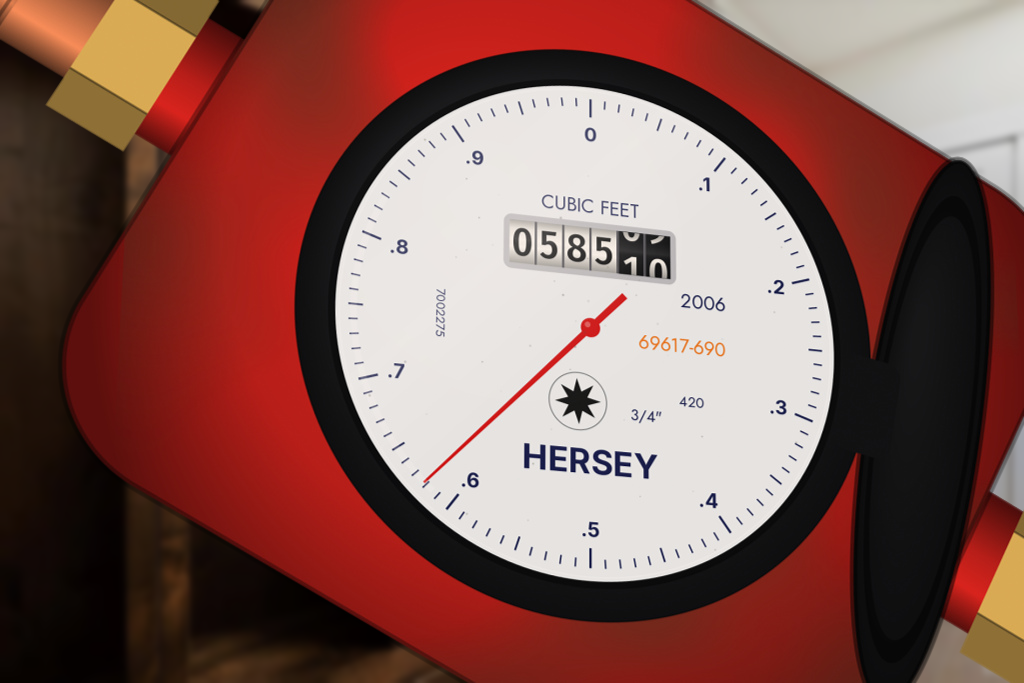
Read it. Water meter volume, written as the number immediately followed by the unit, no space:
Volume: 58509.62ft³
